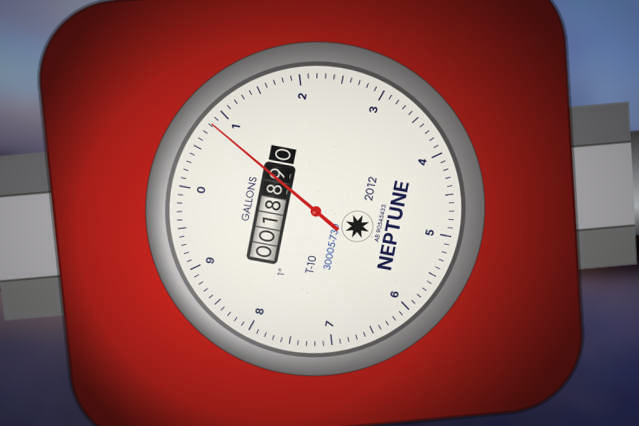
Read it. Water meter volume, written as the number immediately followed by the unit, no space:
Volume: 18890.8gal
